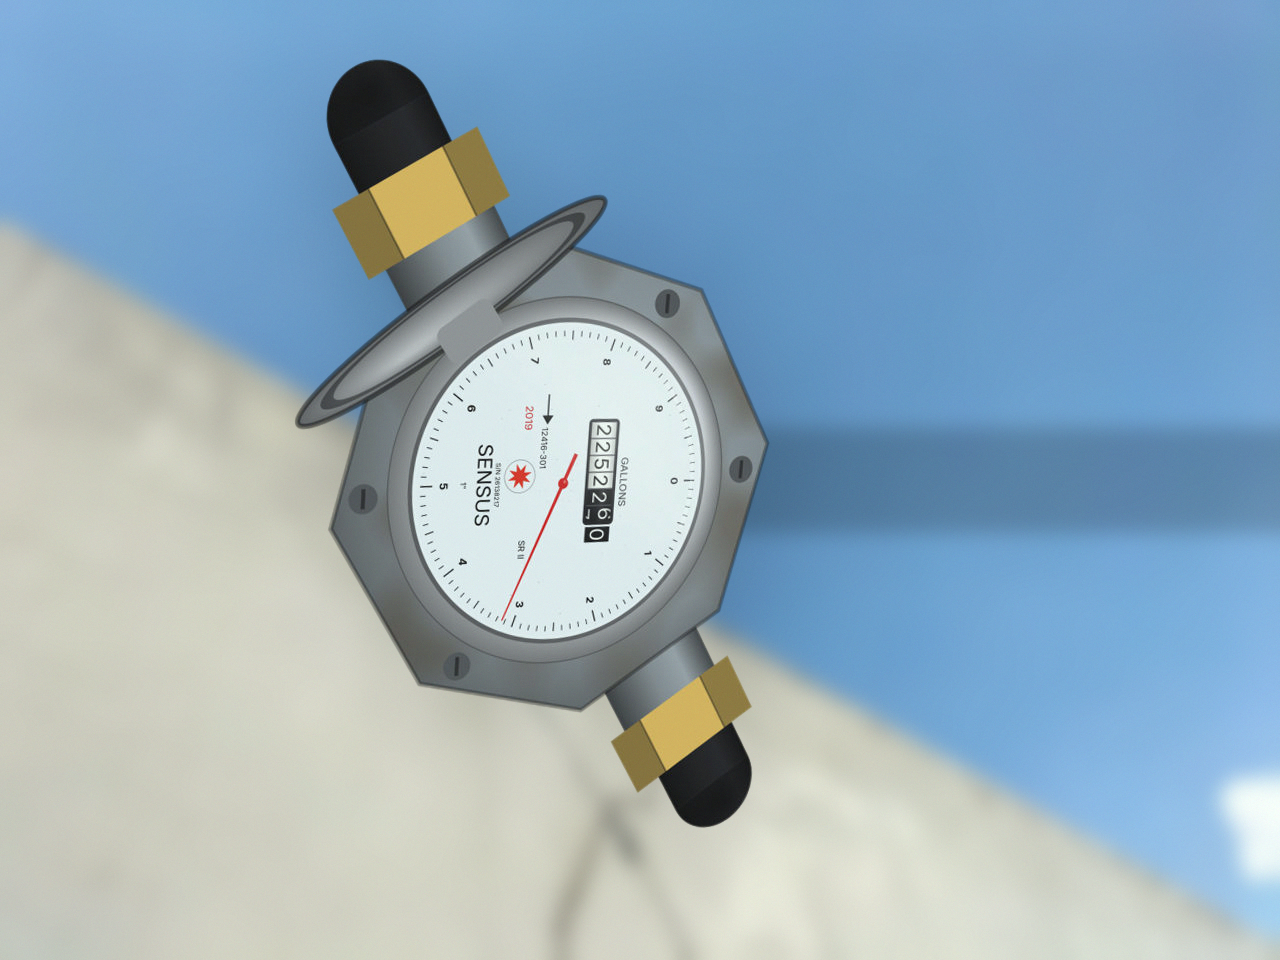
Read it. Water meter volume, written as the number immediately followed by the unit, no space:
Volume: 2252263.1gal
